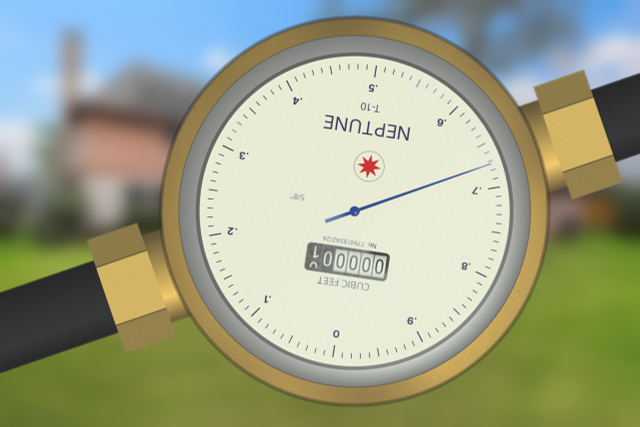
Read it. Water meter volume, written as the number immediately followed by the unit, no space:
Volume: 0.67ft³
